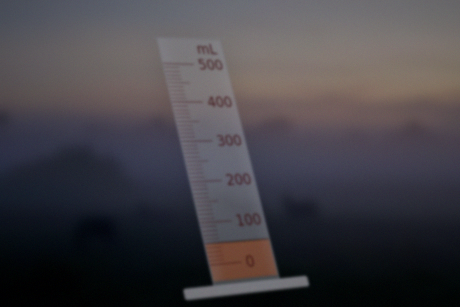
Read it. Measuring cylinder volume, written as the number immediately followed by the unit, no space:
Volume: 50mL
